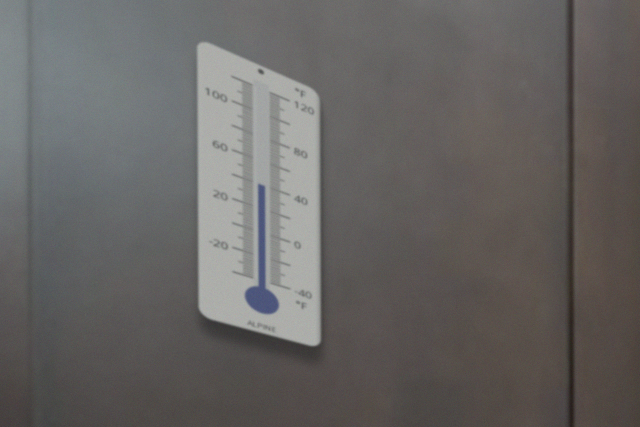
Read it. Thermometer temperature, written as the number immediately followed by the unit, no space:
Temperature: 40°F
